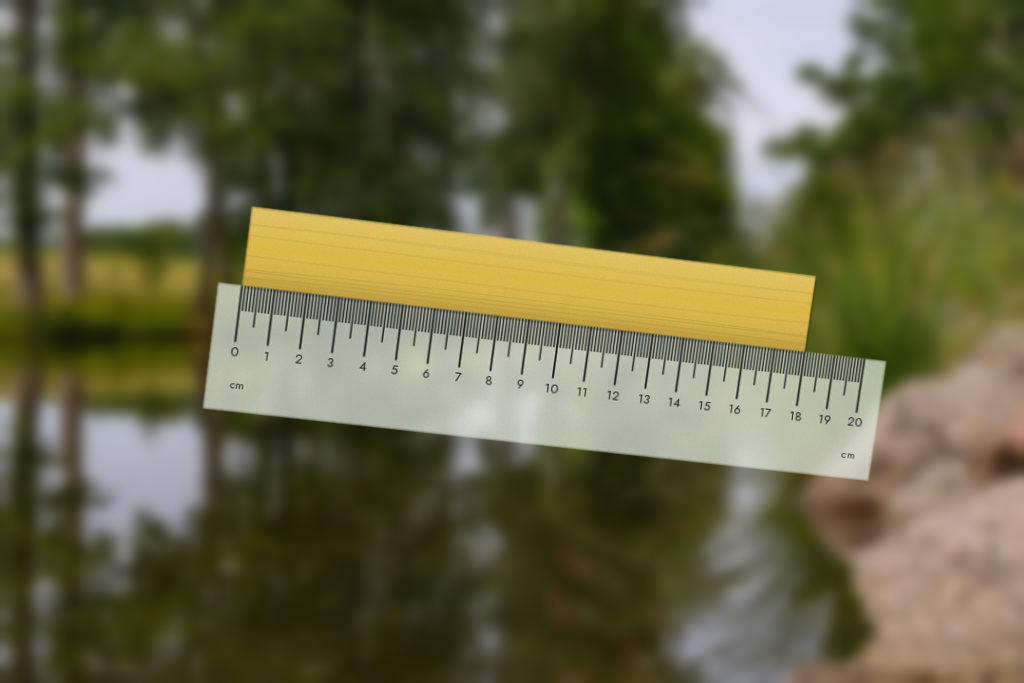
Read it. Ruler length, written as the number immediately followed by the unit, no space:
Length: 18cm
